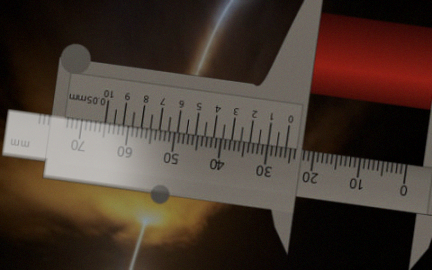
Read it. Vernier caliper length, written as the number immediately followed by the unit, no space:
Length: 26.0mm
